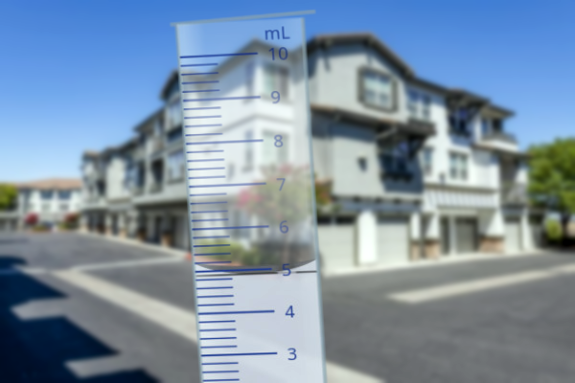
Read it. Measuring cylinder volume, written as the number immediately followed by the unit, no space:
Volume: 4.9mL
